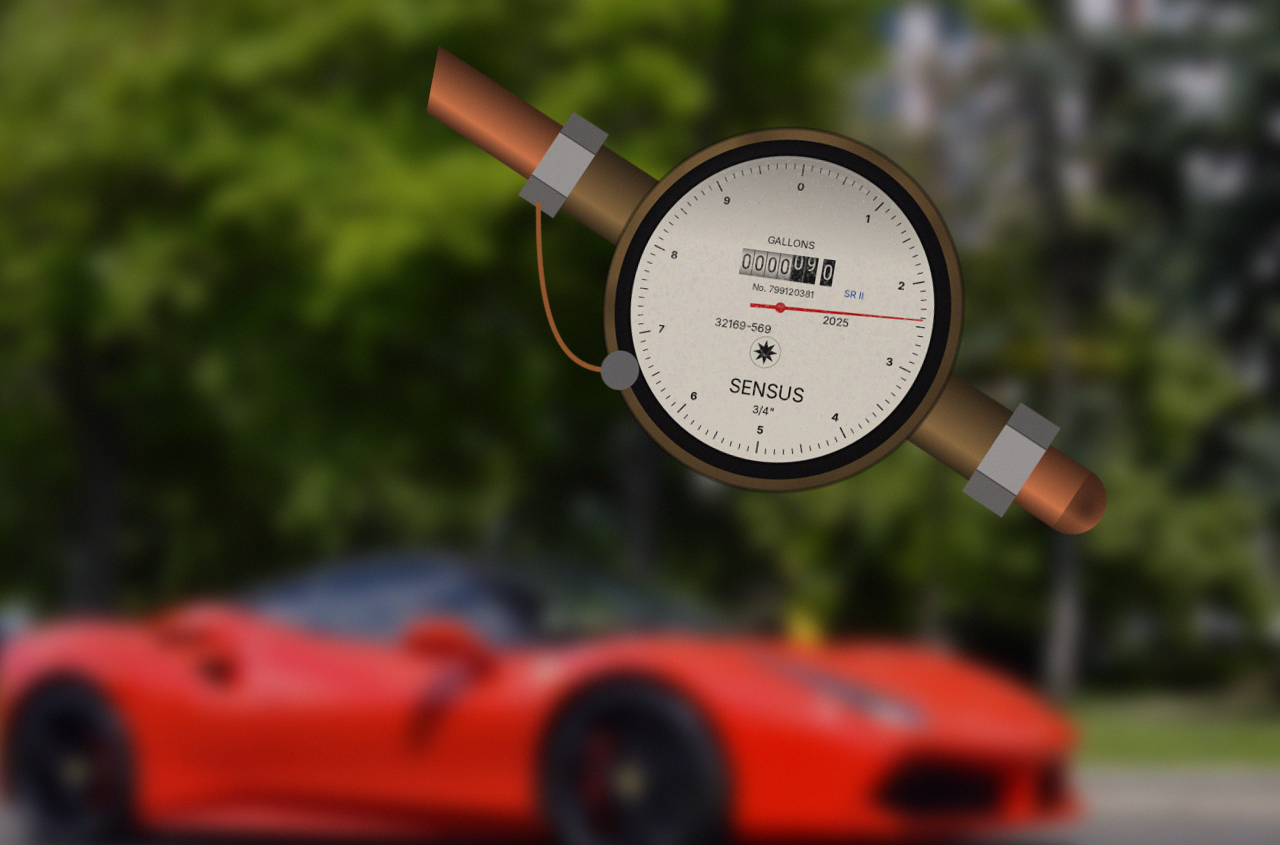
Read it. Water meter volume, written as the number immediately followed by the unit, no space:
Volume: 92.4gal
